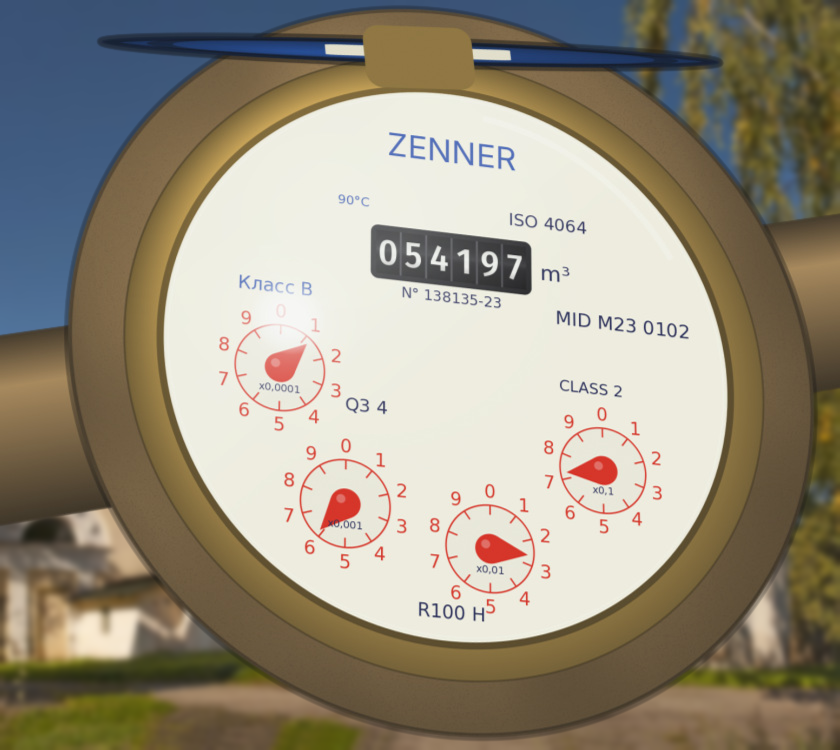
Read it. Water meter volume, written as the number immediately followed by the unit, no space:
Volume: 54197.7261m³
